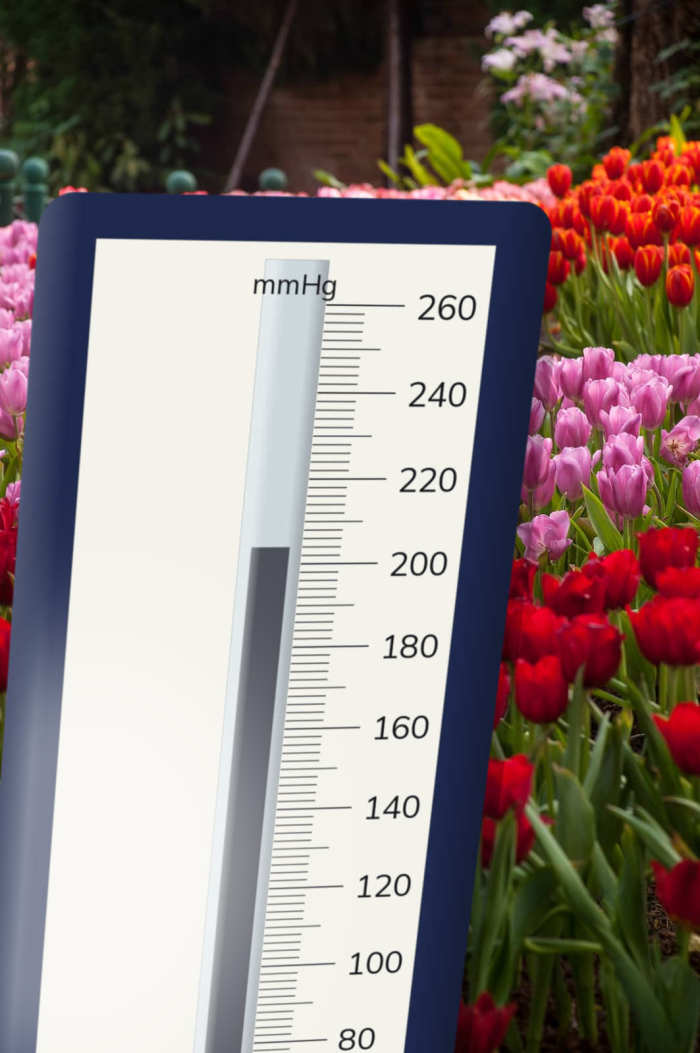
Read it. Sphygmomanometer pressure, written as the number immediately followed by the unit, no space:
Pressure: 204mmHg
